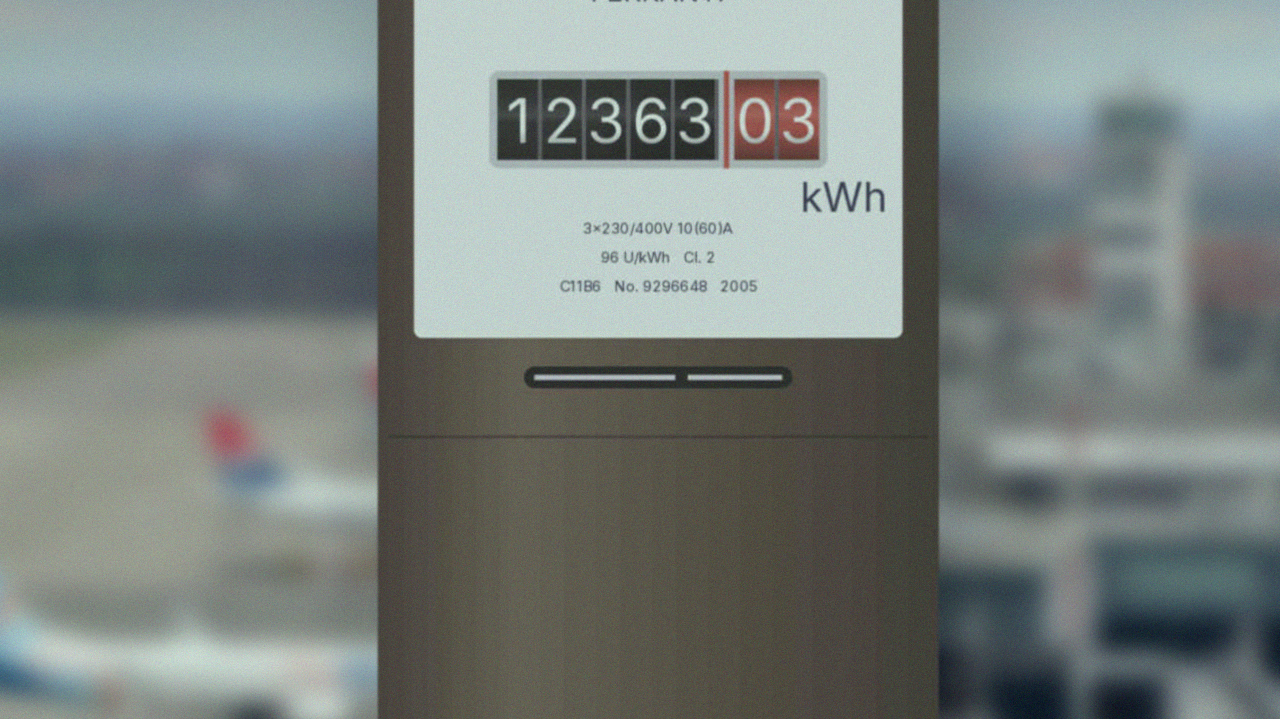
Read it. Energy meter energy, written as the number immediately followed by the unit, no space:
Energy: 12363.03kWh
